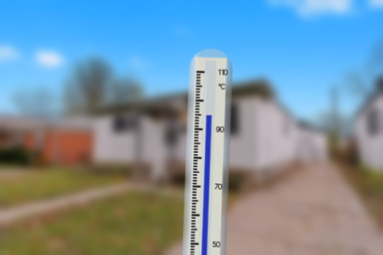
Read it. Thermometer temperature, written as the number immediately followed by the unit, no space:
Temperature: 95°C
